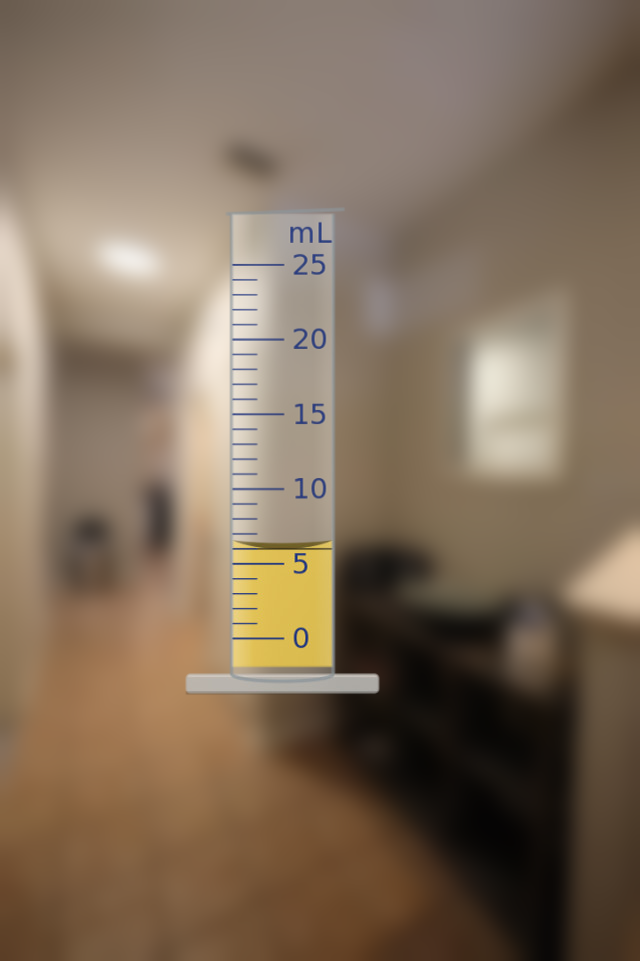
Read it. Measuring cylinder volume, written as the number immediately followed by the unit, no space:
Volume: 6mL
